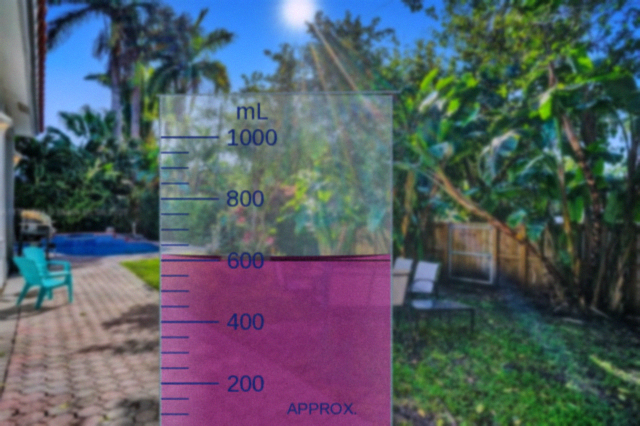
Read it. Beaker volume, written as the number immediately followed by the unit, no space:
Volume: 600mL
